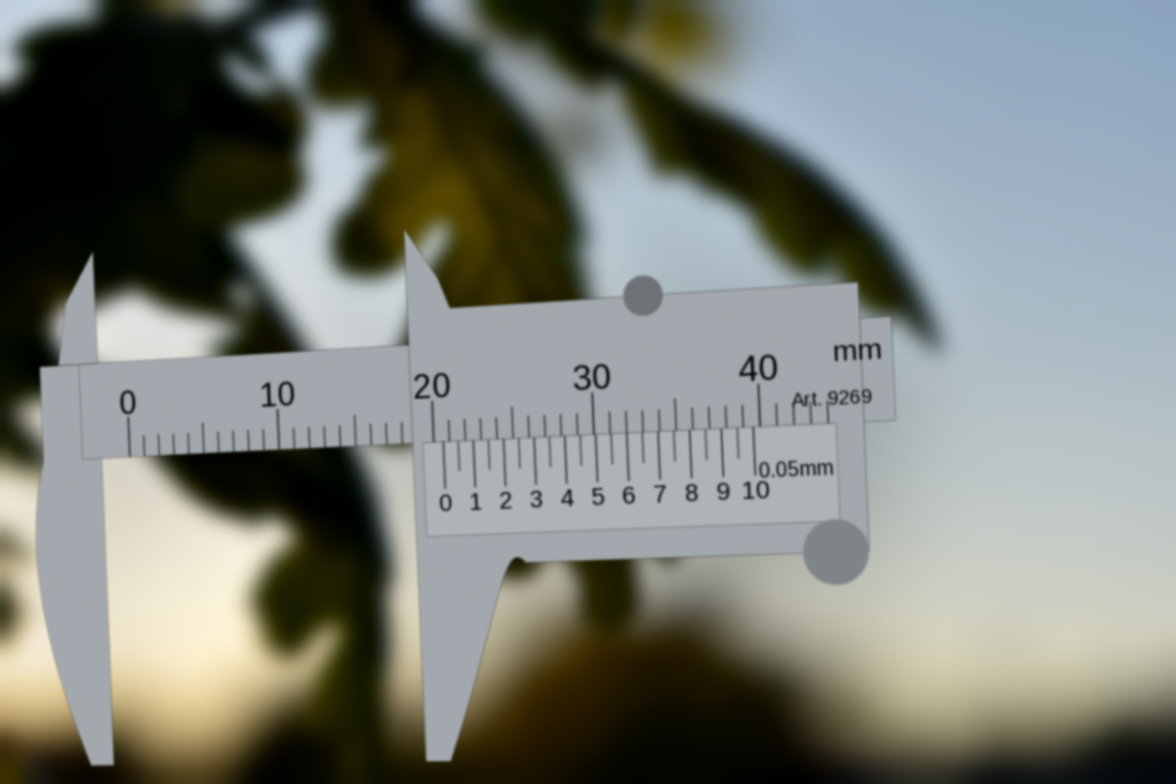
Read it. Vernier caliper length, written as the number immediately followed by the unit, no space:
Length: 20.6mm
